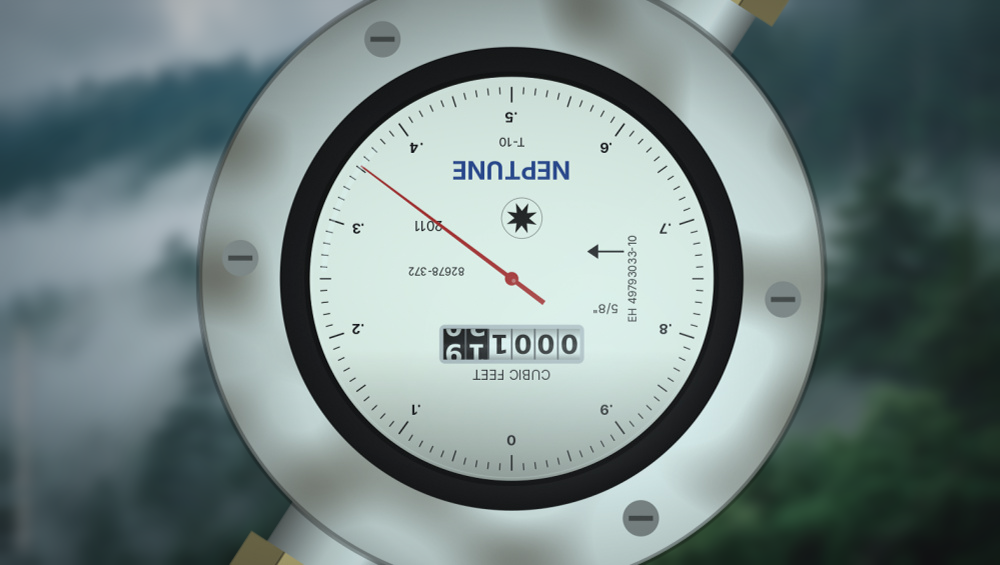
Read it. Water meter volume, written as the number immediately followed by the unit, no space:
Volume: 119.35ft³
